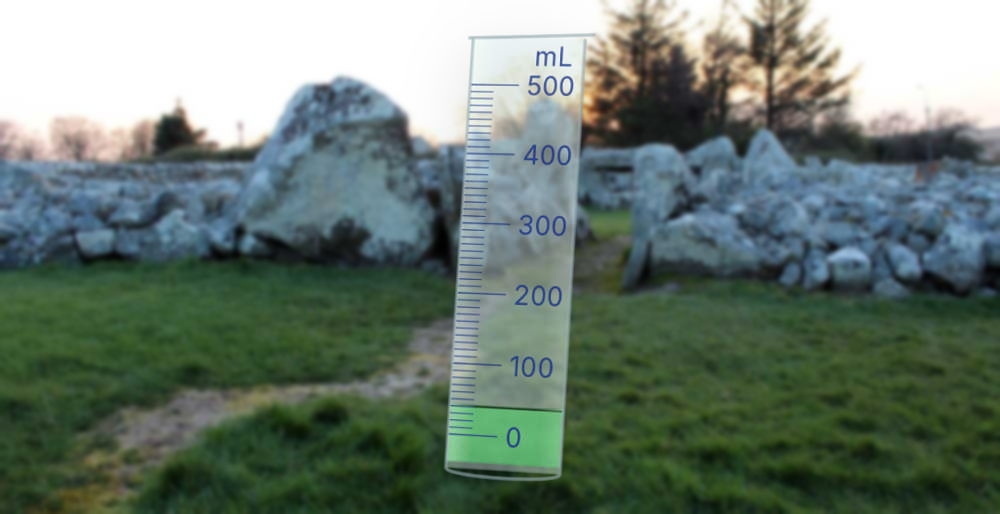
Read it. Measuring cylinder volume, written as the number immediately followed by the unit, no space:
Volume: 40mL
